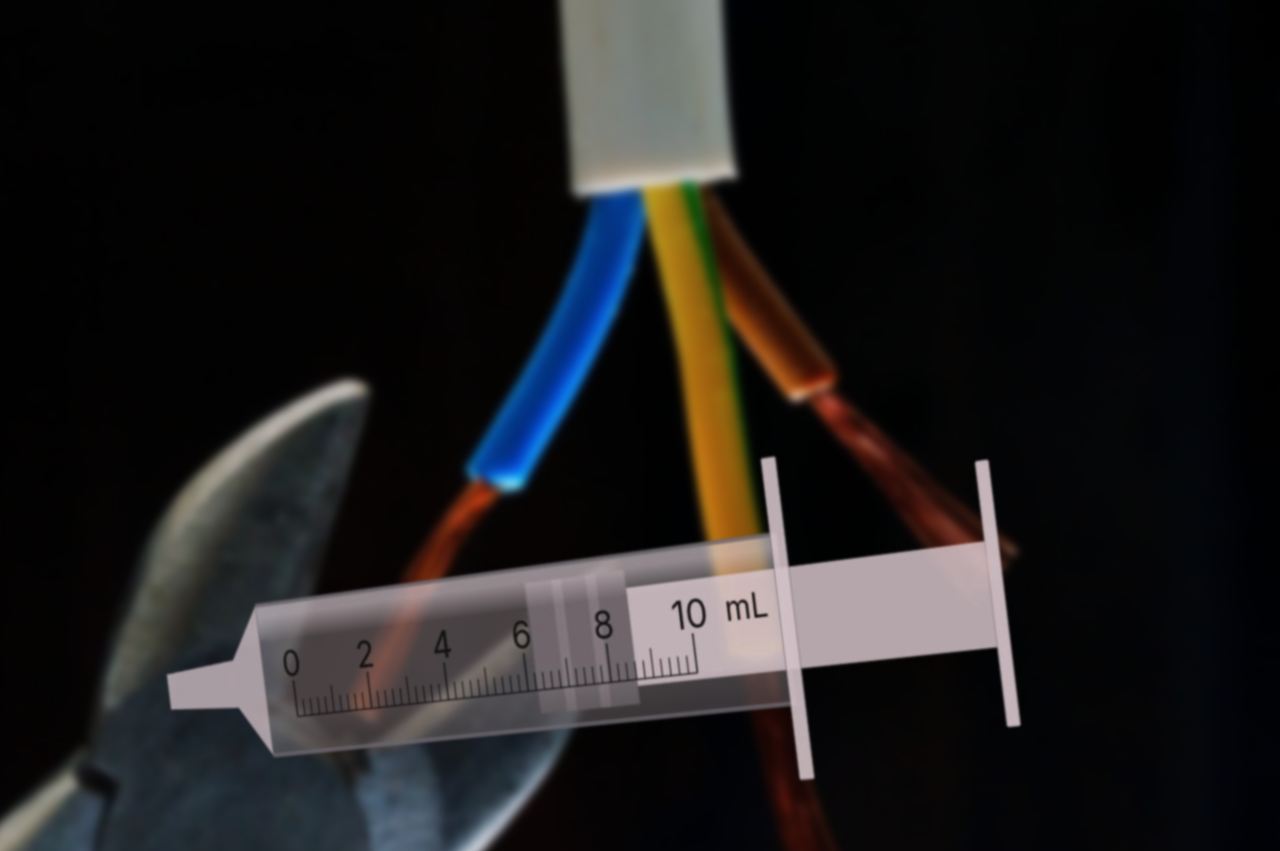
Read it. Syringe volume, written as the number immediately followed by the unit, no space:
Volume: 6.2mL
